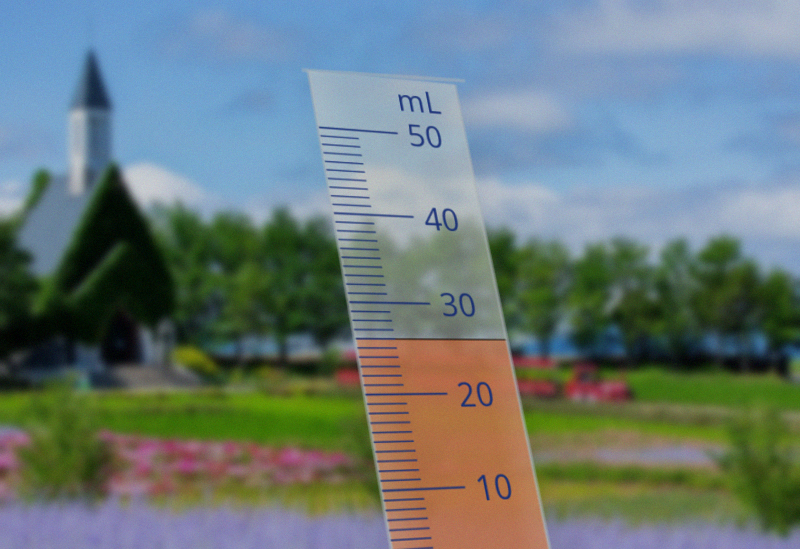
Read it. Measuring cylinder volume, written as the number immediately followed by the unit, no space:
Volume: 26mL
